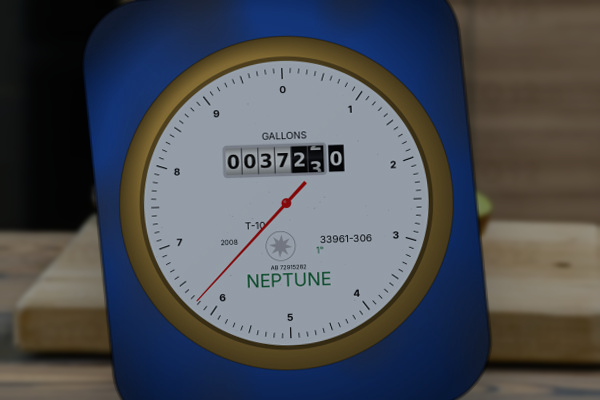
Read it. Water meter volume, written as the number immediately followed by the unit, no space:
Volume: 37226.2gal
